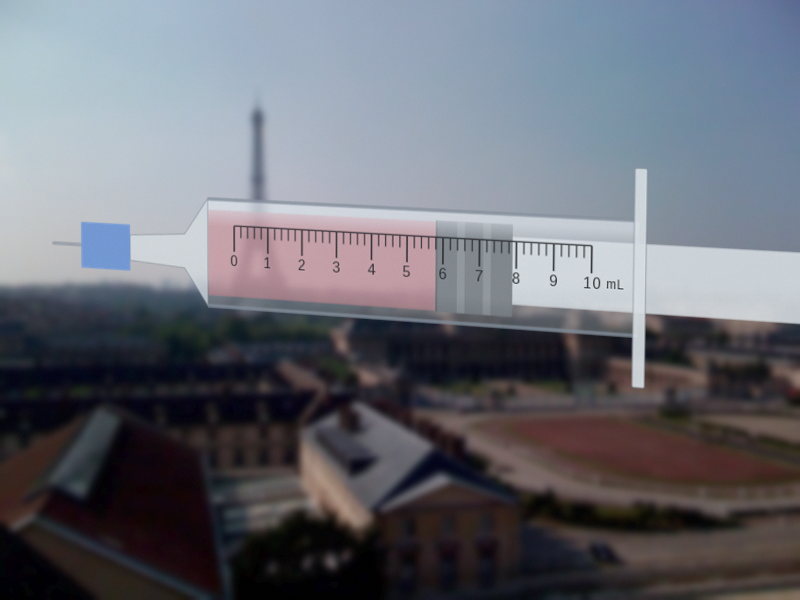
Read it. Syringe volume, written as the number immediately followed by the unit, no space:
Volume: 5.8mL
